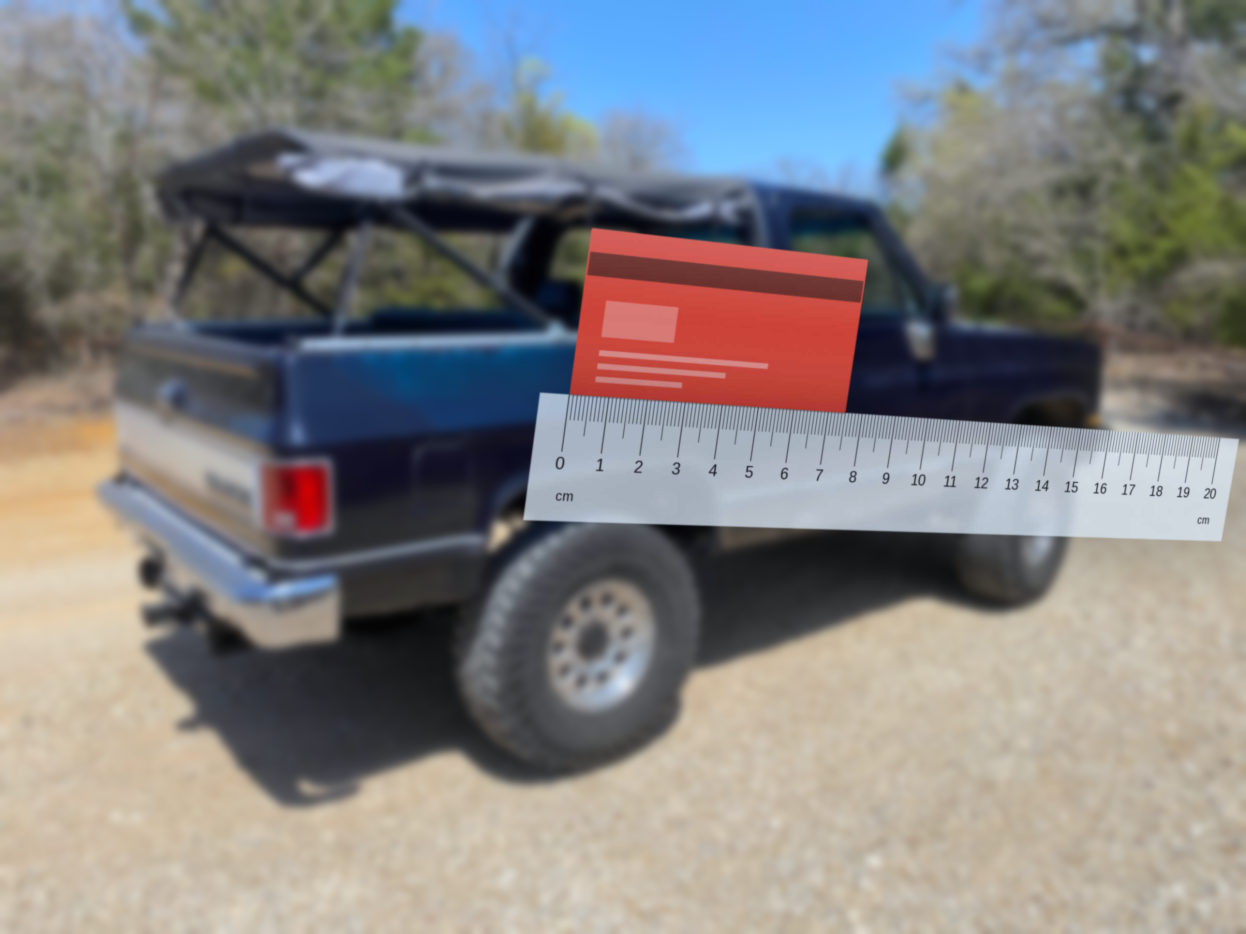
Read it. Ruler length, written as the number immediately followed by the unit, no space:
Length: 7.5cm
